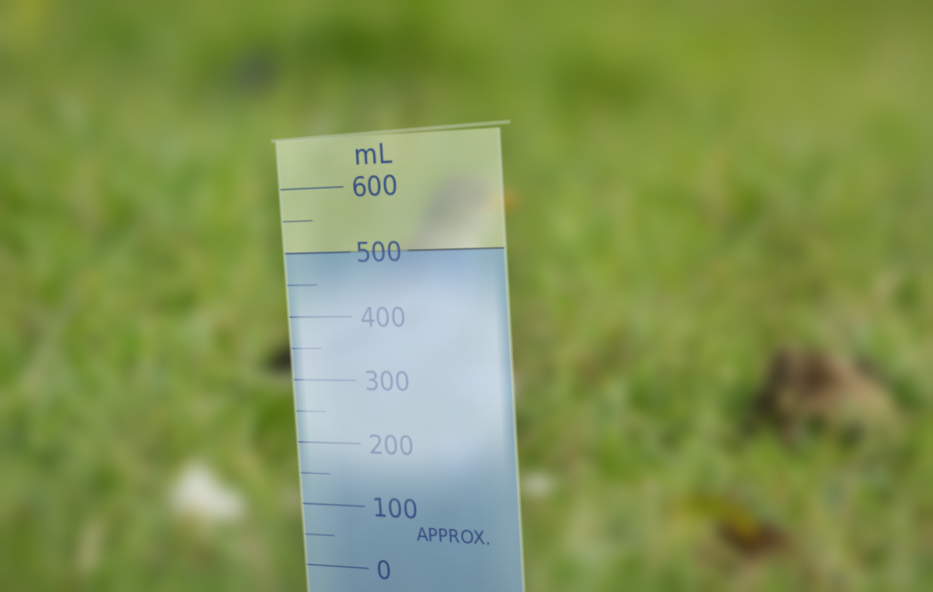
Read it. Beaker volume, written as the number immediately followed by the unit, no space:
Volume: 500mL
